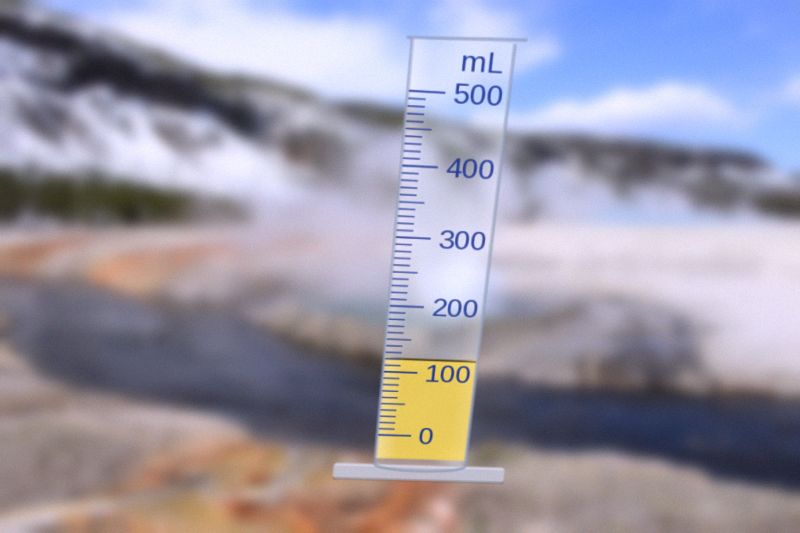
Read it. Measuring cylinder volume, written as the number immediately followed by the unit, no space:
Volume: 120mL
